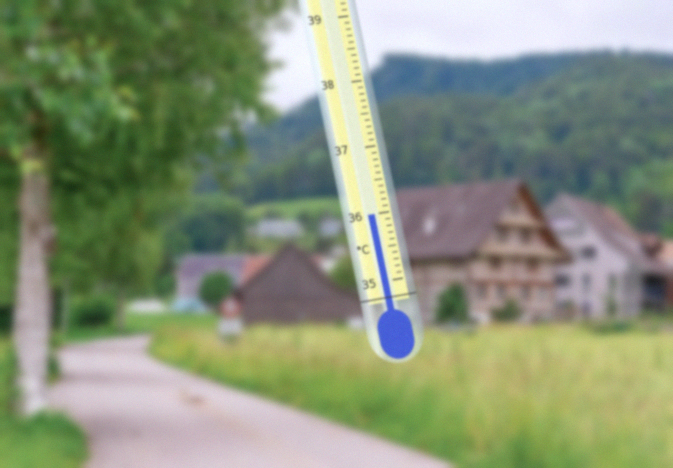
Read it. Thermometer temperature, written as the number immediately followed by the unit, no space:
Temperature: 36°C
